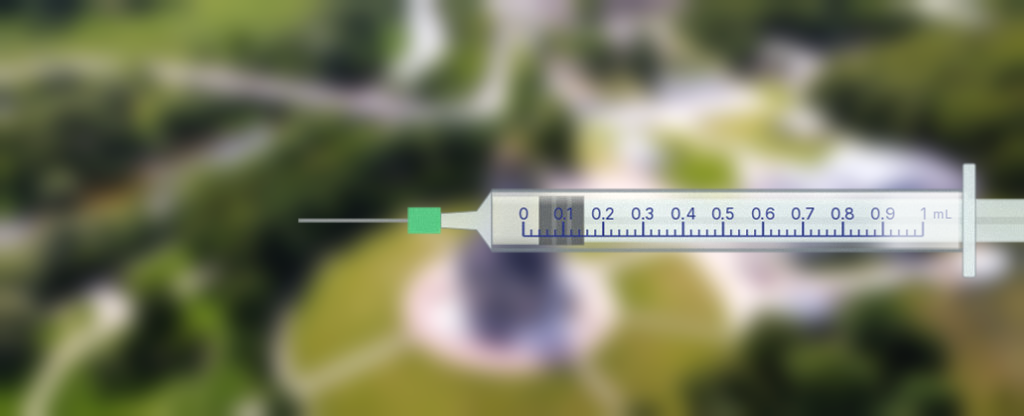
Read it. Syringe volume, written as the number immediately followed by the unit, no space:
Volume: 0.04mL
